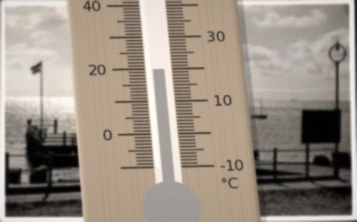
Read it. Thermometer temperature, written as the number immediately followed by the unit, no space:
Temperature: 20°C
